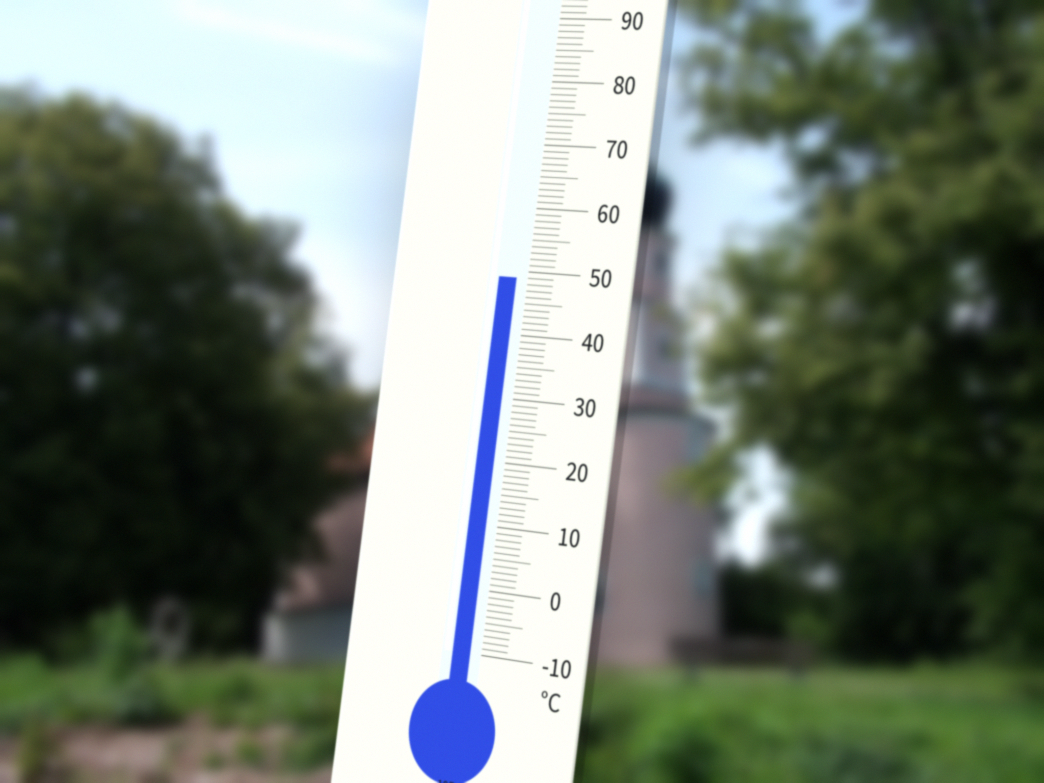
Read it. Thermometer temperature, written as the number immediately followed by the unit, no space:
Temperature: 49°C
